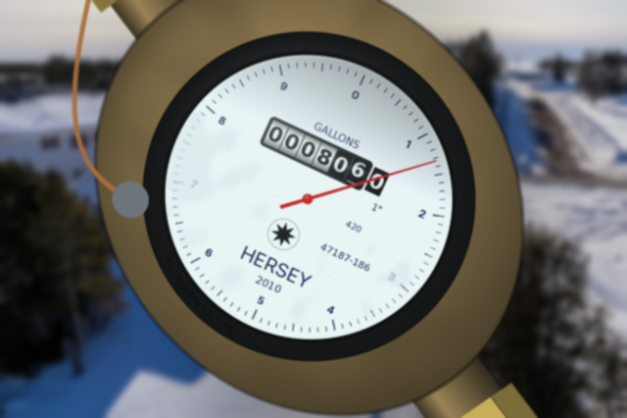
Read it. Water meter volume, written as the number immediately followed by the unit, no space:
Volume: 8061.3gal
